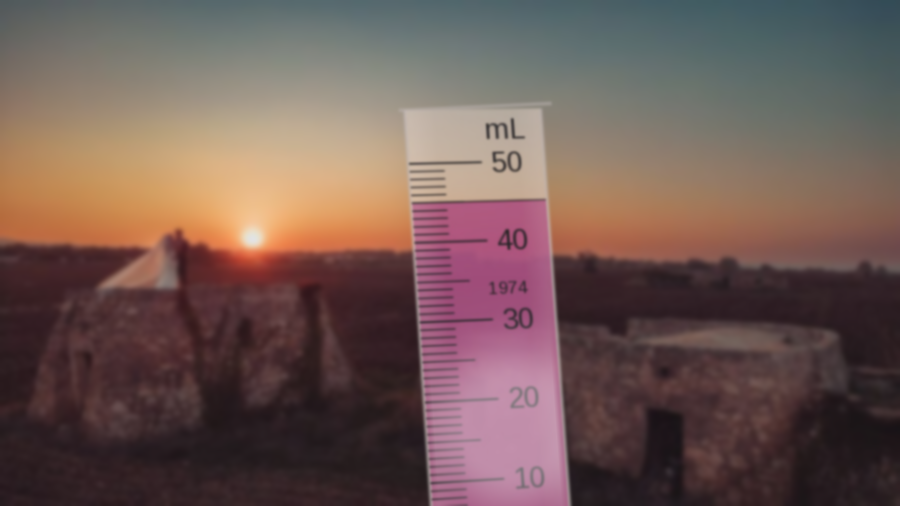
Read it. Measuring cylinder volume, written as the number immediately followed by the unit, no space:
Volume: 45mL
